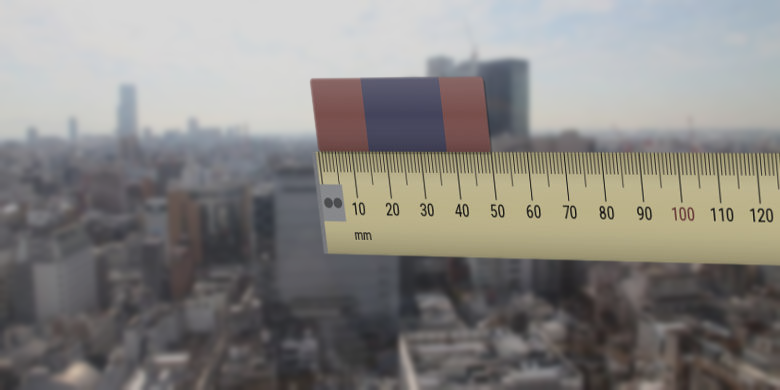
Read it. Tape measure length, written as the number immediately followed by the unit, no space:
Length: 50mm
